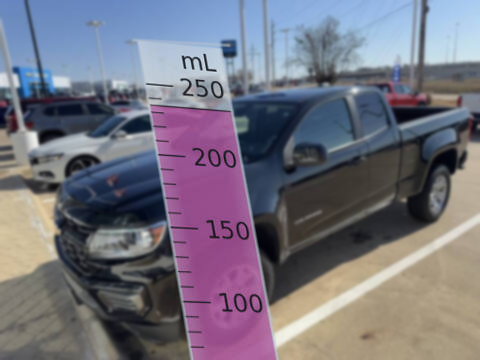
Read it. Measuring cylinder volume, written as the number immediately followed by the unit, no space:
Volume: 235mL
